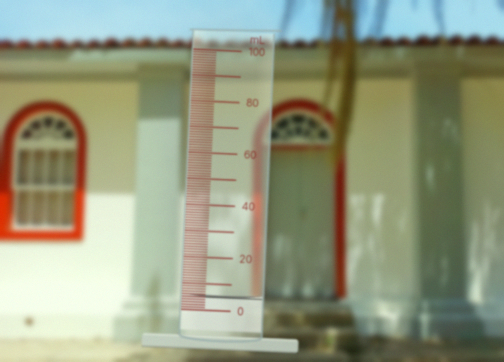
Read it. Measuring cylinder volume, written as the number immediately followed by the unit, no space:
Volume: 5mL
